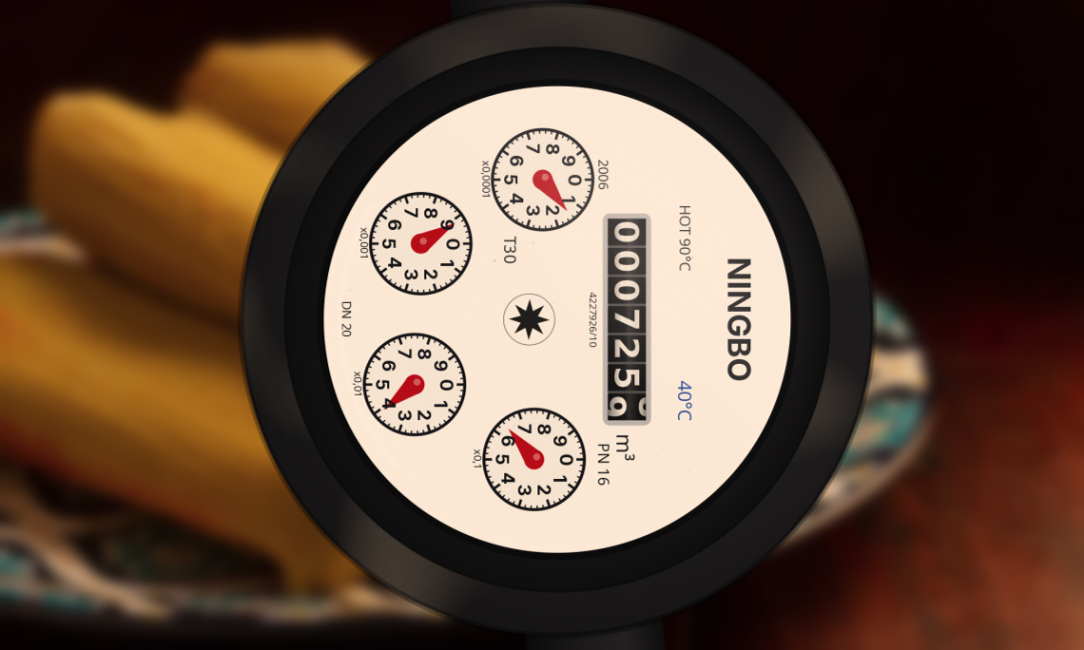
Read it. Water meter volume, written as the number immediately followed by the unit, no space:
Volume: 7258.6391m³
